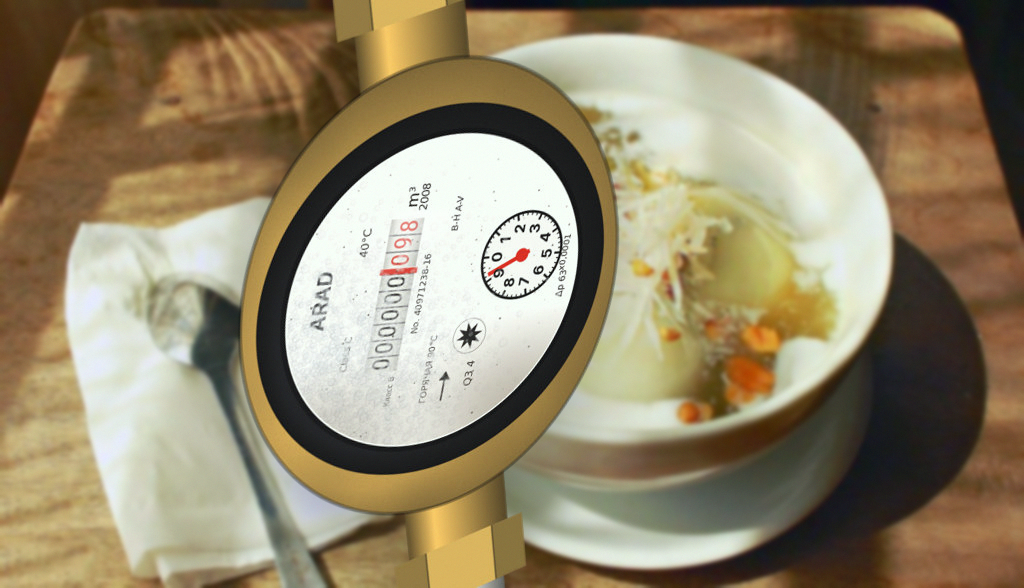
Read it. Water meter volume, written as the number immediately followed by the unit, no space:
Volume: 0.0979m³
